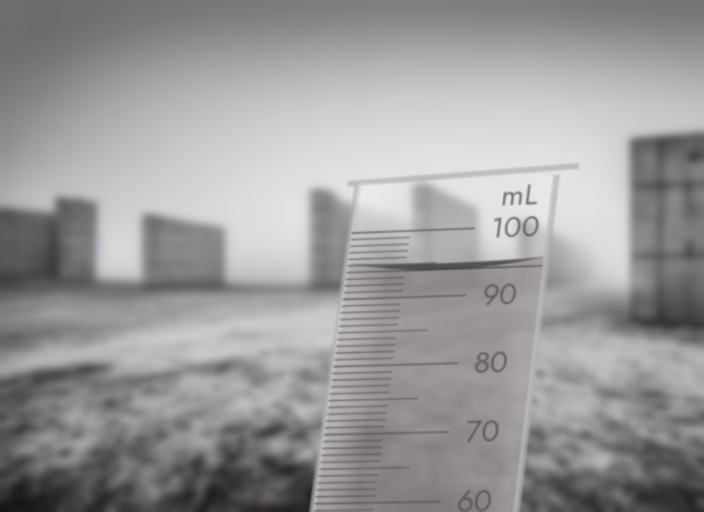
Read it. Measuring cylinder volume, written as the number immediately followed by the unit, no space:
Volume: 94mL
